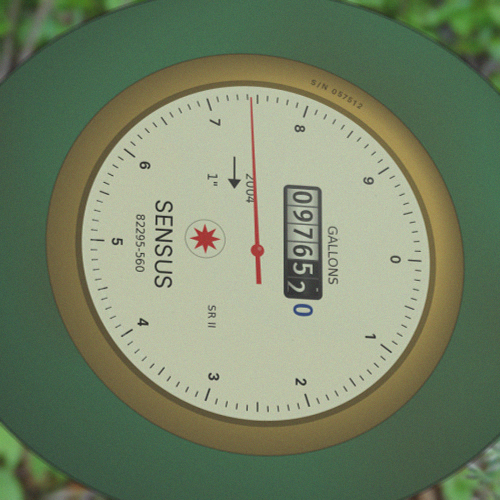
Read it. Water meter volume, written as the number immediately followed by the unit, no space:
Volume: 976517.4gal
